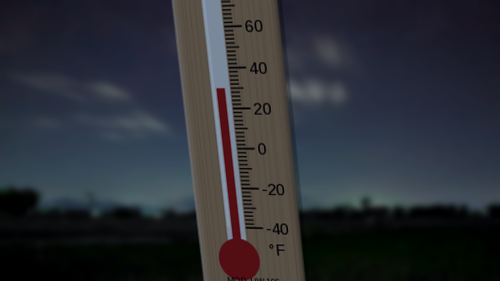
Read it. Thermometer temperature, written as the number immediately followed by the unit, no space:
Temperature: 30°F
